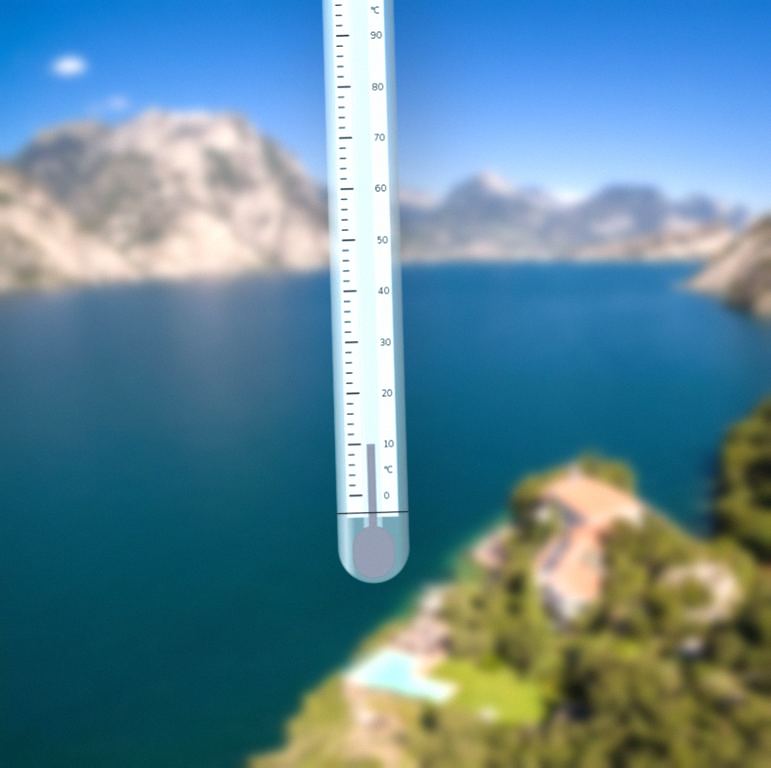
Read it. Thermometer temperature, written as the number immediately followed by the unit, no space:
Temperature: 10°C
